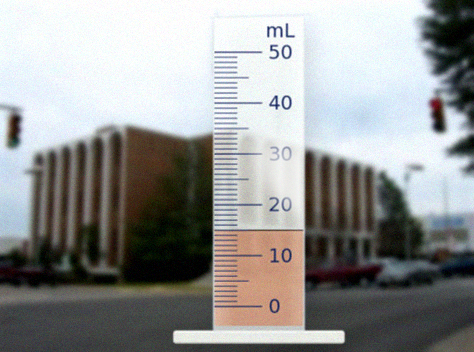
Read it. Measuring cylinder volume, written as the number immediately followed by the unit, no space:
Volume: 15mL
